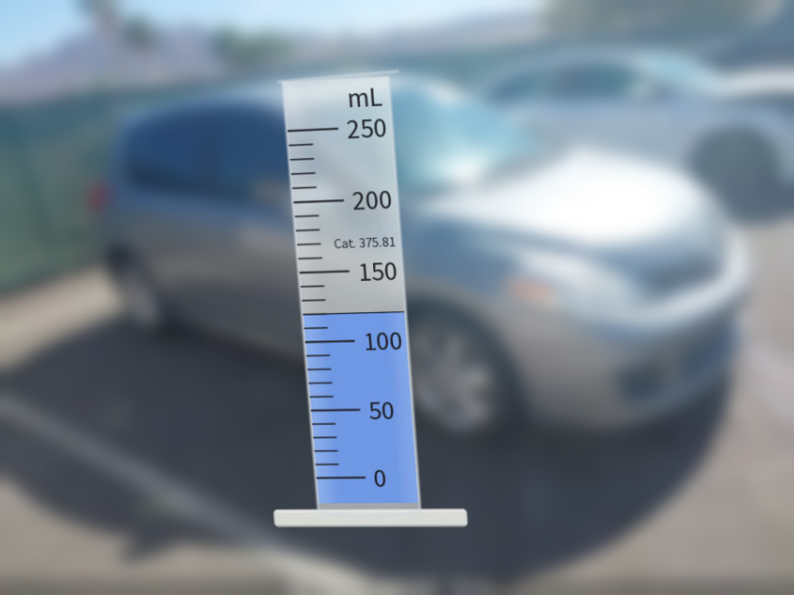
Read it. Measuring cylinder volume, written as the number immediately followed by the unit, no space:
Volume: 120mL
